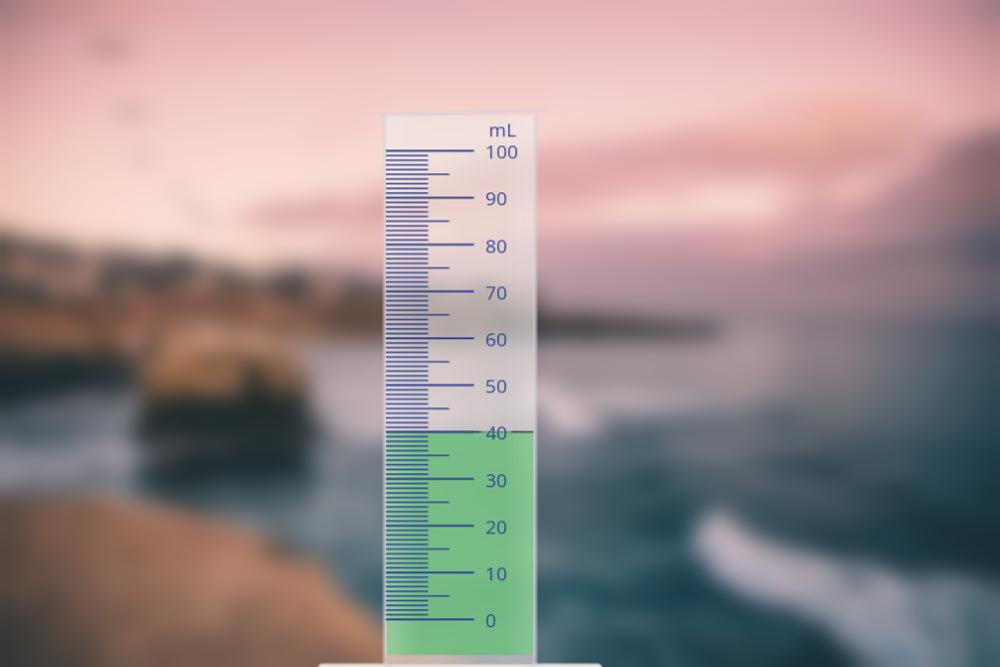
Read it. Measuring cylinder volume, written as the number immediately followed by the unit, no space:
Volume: 40mL
